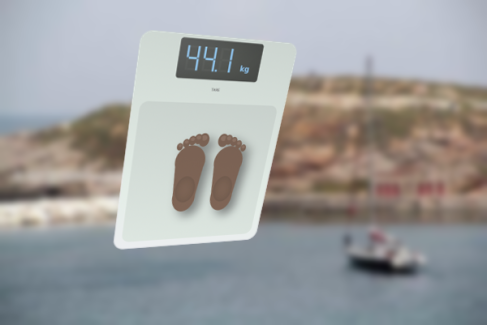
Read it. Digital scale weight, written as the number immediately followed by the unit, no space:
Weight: 44.1kg
